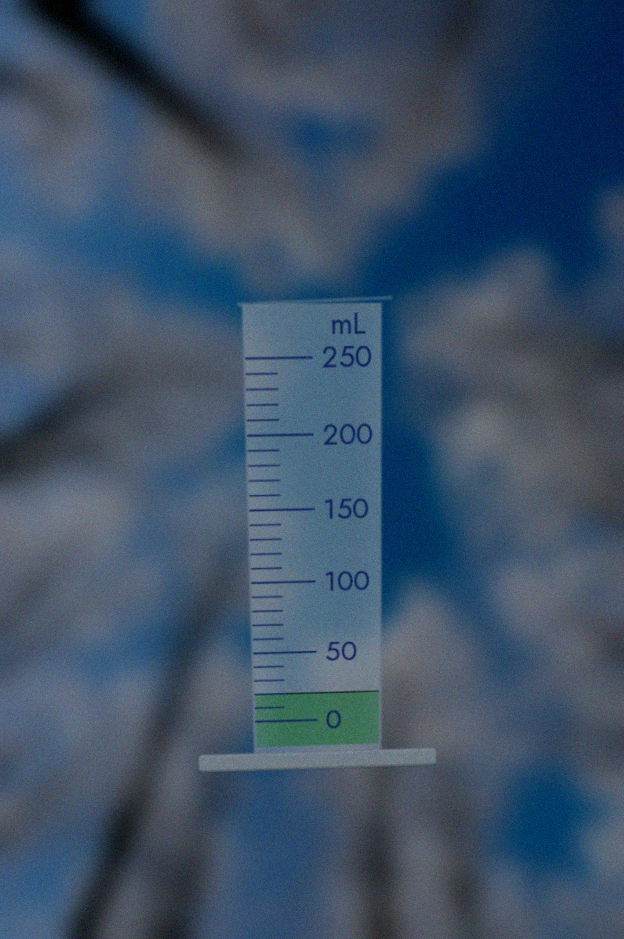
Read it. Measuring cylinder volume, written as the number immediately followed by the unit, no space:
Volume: 20mL
